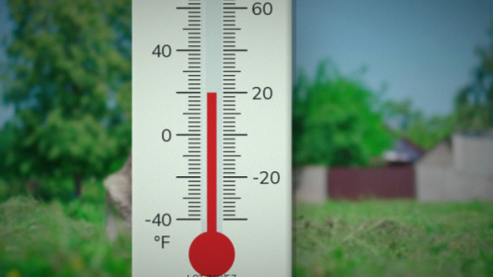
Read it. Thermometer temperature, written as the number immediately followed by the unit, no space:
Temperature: 20°F
